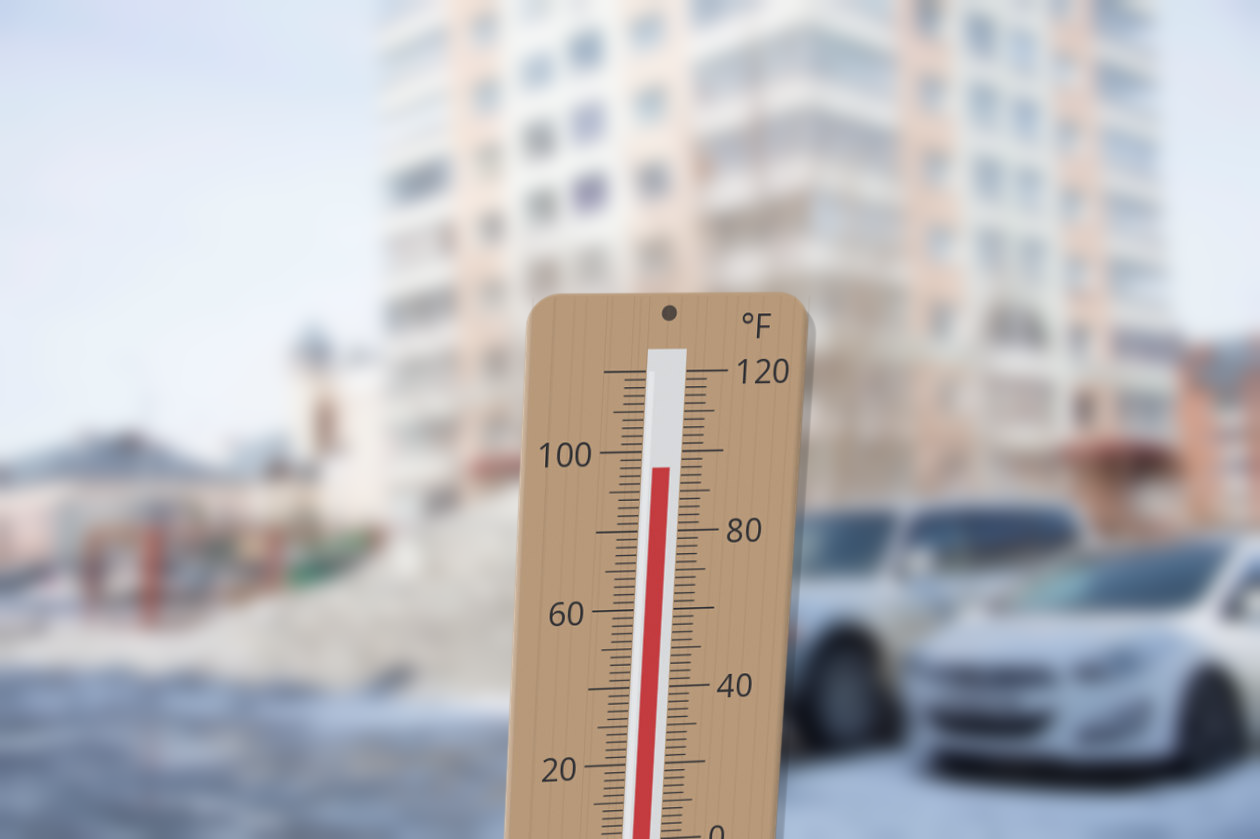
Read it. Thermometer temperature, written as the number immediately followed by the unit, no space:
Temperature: 96°F
